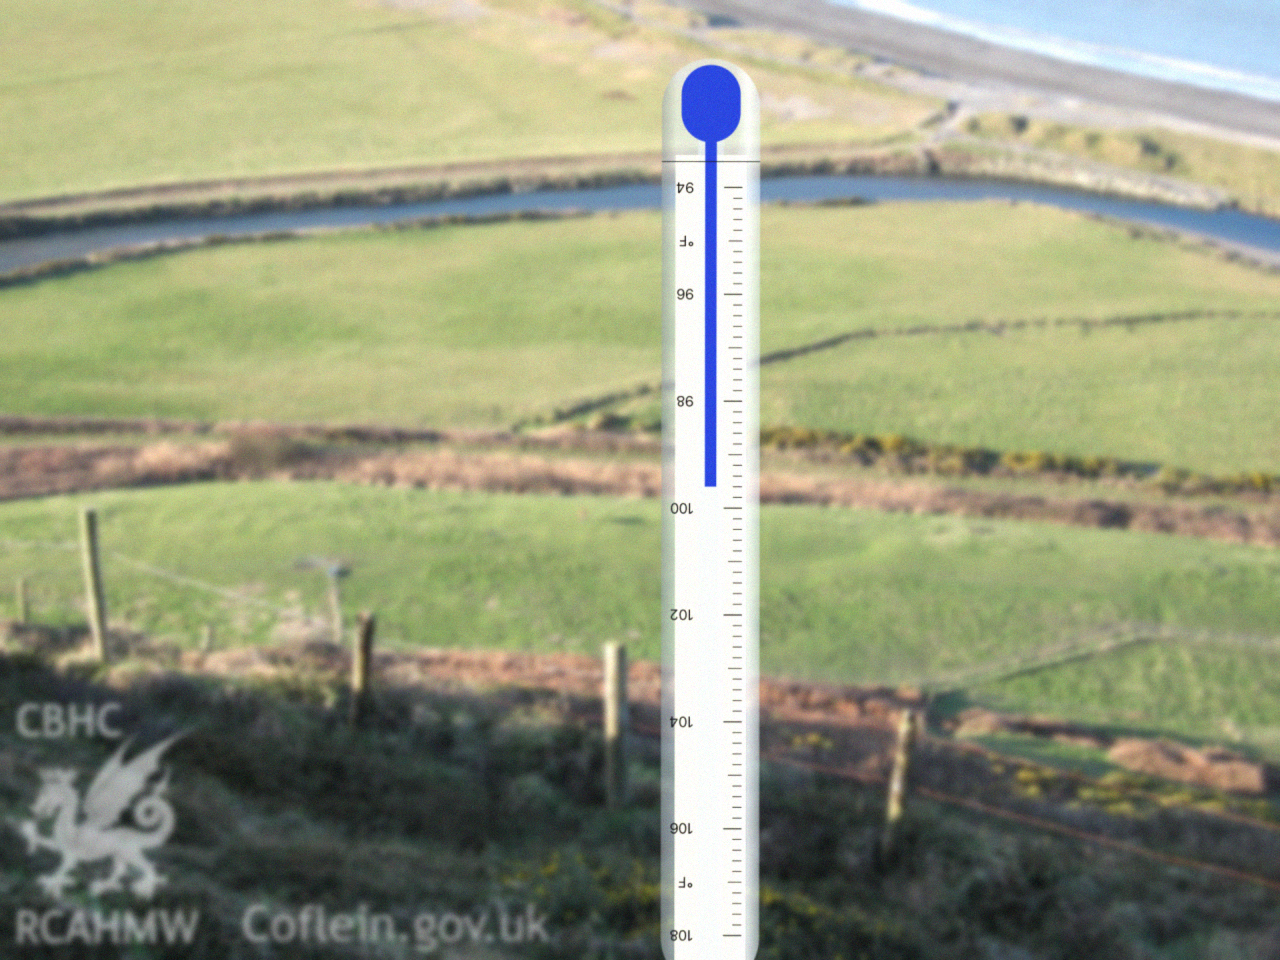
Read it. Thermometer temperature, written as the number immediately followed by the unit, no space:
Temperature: 99.6°F
